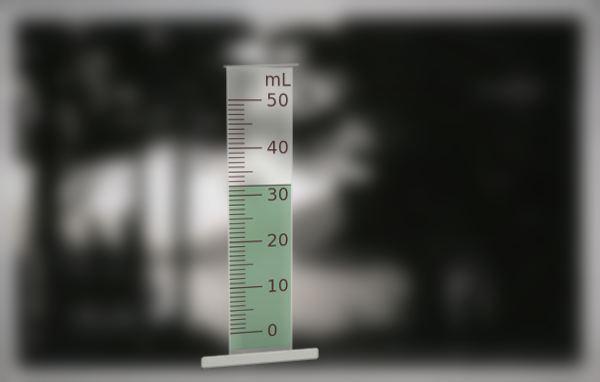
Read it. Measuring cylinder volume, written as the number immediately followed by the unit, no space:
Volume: 32mL
